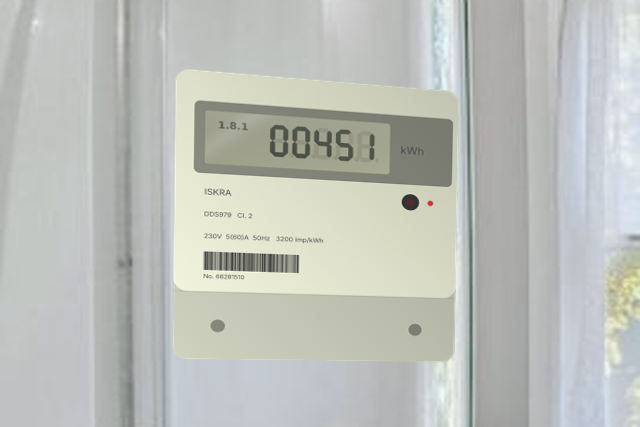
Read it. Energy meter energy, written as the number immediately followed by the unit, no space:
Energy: 451kWh
